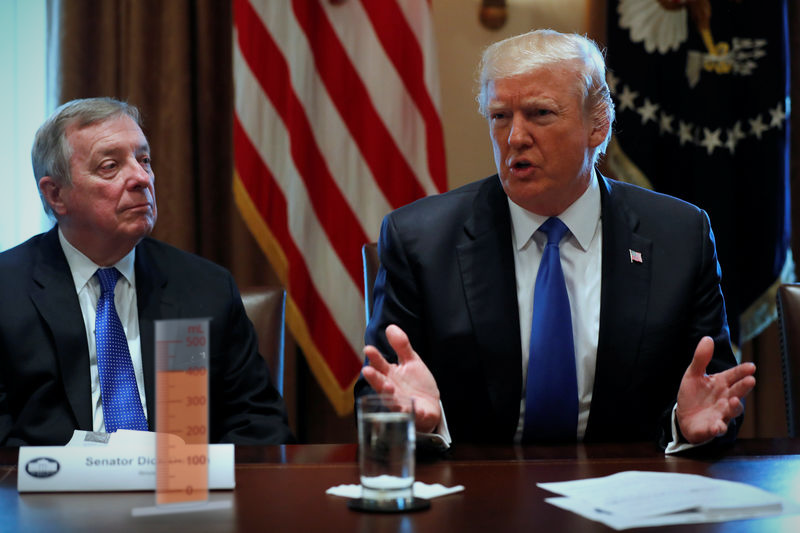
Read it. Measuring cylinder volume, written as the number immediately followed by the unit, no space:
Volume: 400mL
